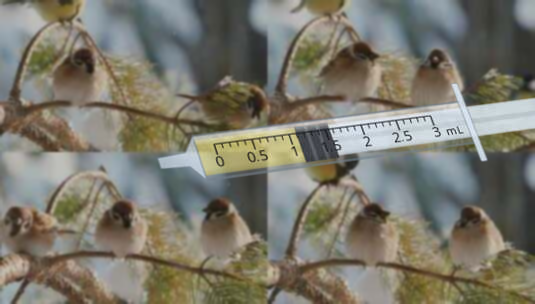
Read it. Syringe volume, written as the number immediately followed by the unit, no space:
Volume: 1.1mL
